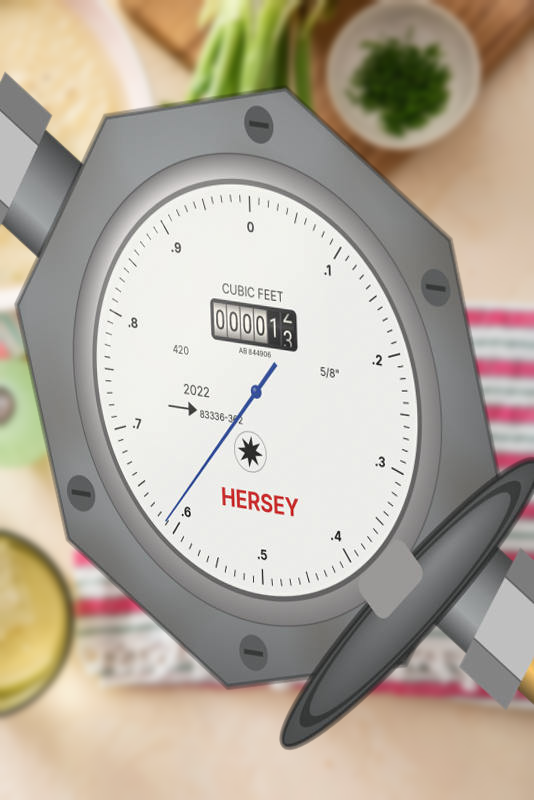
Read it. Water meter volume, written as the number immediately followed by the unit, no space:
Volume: 12.61ft³
